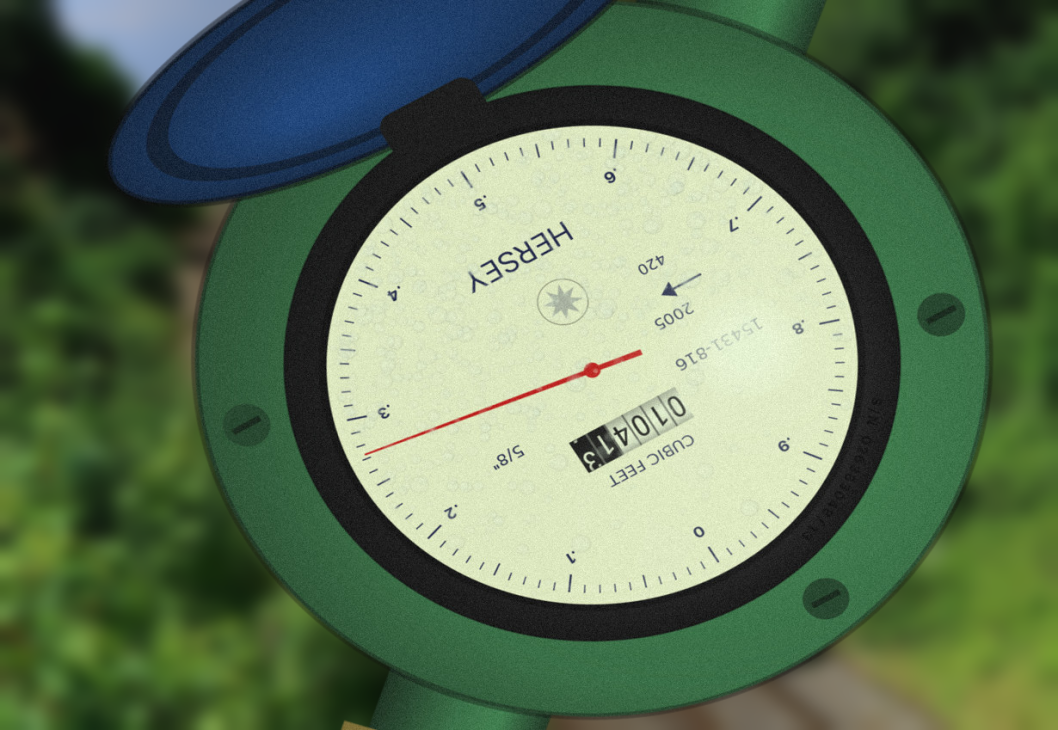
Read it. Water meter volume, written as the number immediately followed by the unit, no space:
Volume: 10413.27ft³
